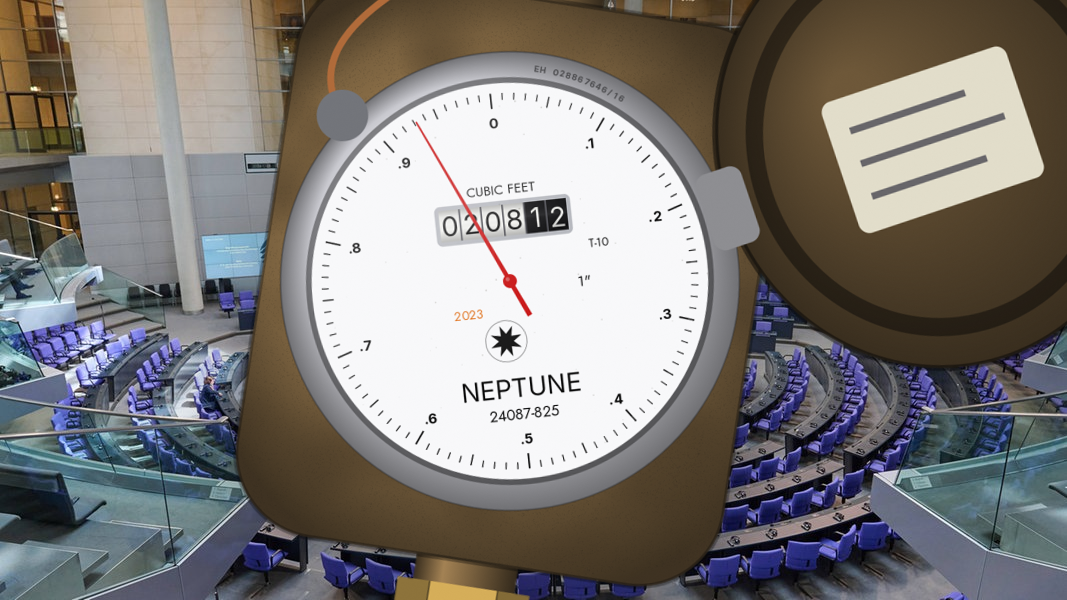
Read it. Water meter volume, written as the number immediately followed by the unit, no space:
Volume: 20811.93ft³
